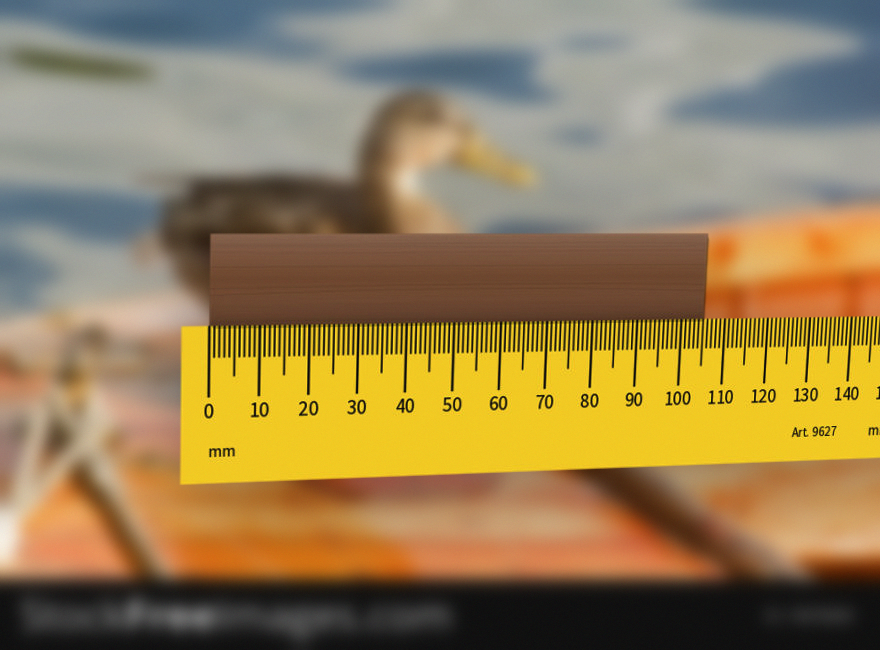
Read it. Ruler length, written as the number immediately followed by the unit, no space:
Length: 105mm
